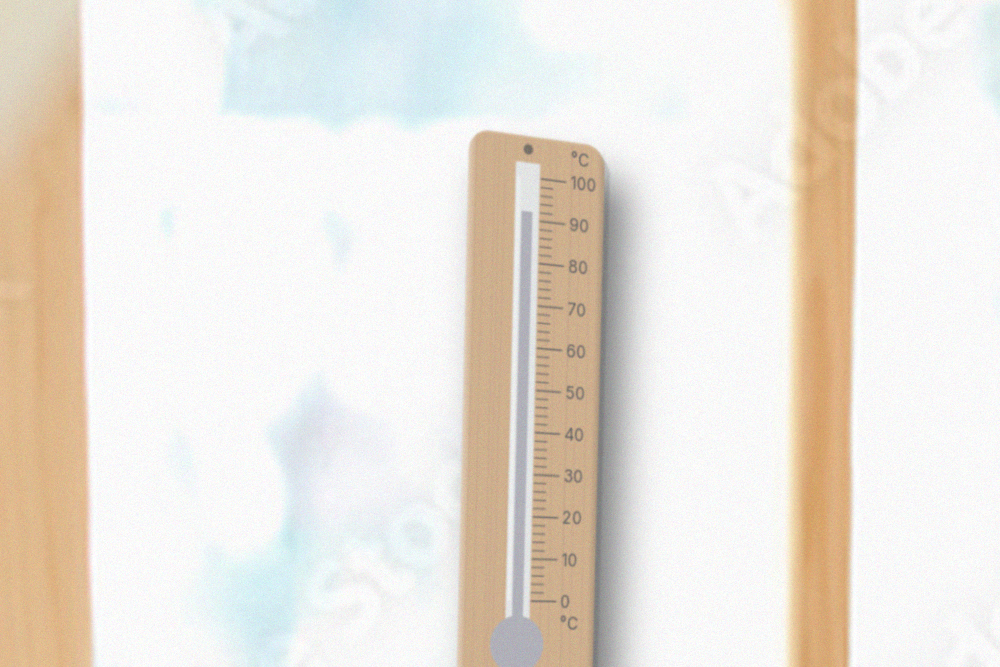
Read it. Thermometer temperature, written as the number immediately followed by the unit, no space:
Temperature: 92°C
